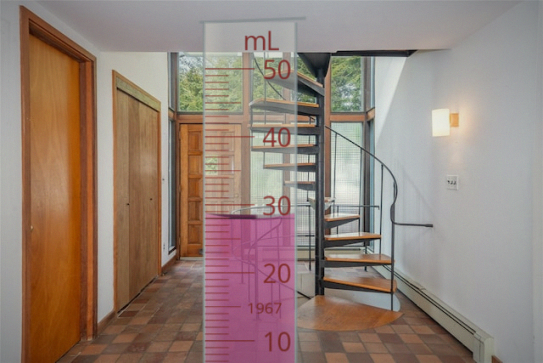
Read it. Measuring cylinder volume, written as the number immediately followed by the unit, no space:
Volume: 28mL
